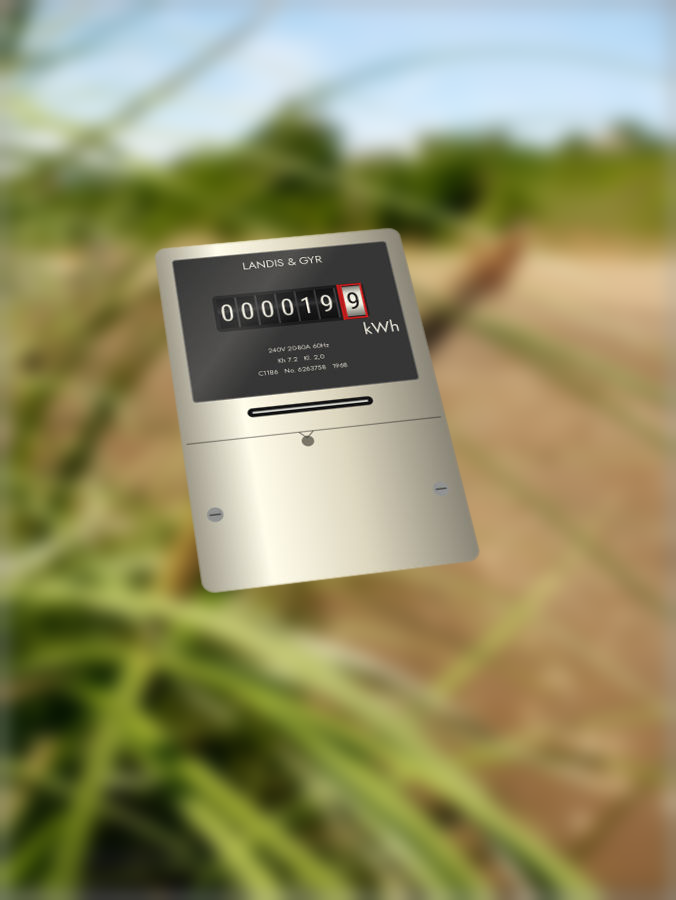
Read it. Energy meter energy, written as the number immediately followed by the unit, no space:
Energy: 19.9kWh
